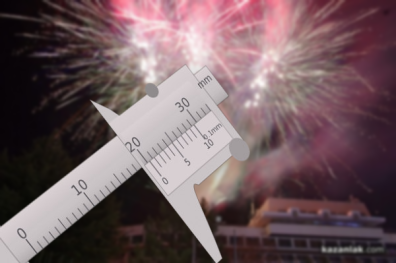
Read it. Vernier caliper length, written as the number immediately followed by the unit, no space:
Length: 20.4mm
